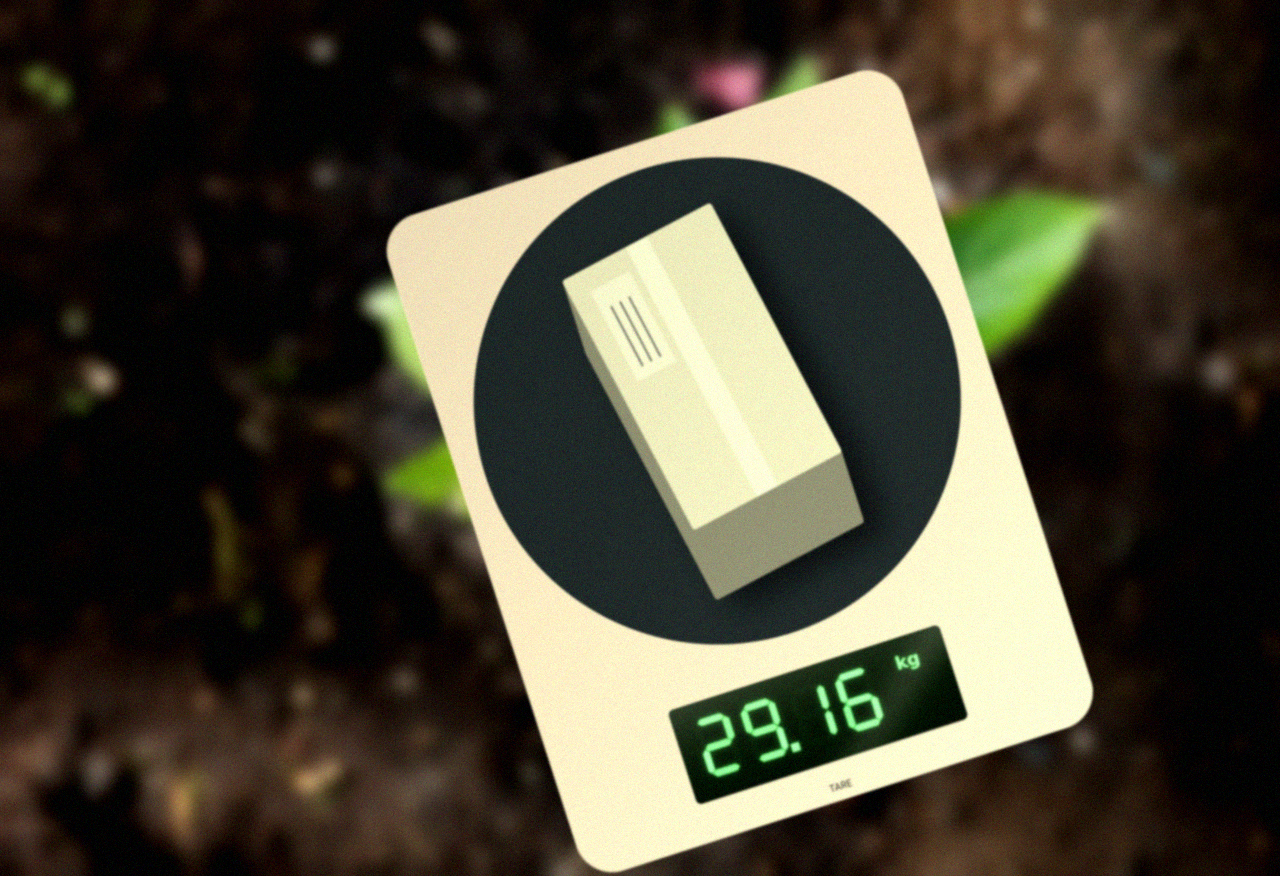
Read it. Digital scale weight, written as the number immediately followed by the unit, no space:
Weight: 29.16kg
